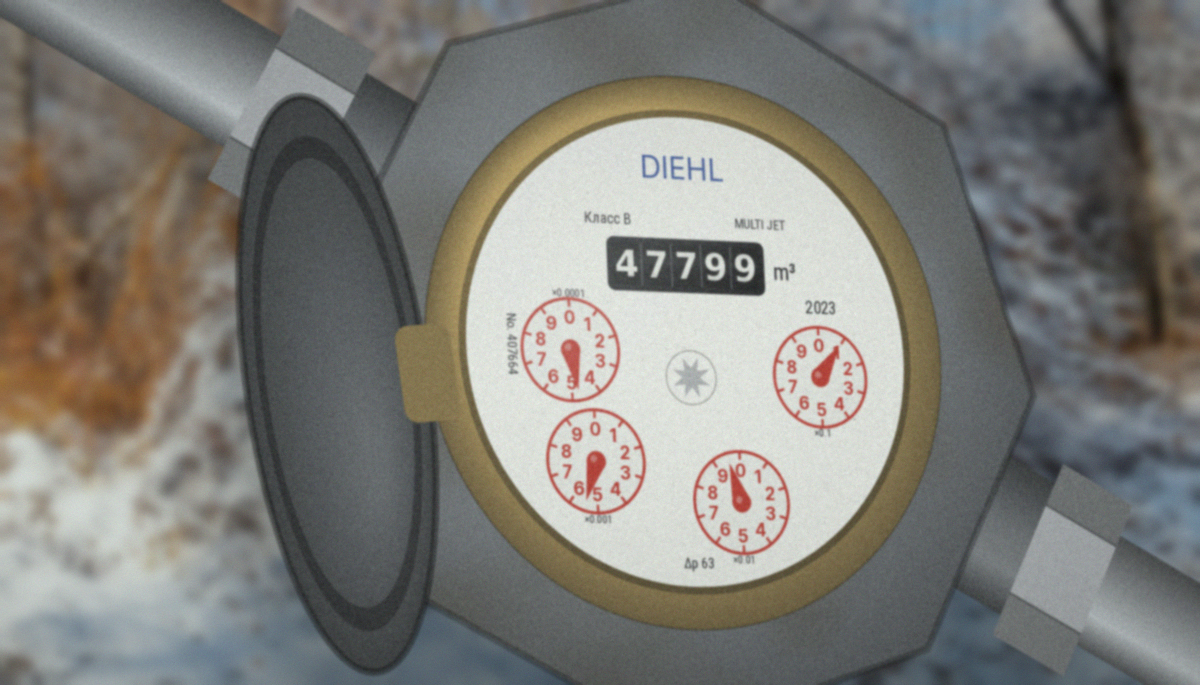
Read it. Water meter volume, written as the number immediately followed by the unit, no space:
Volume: 47799.0954m³
